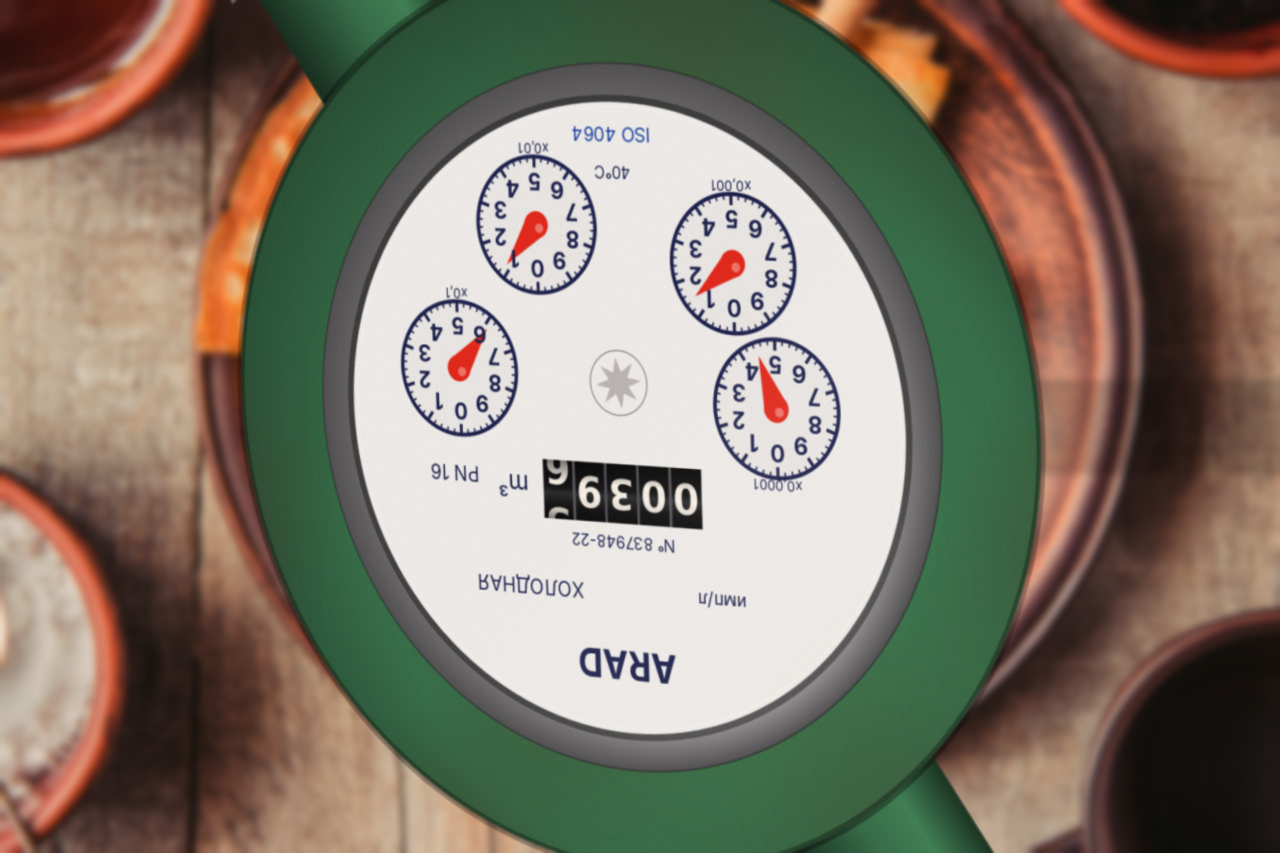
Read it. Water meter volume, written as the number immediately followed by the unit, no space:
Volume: 395.6114m³
